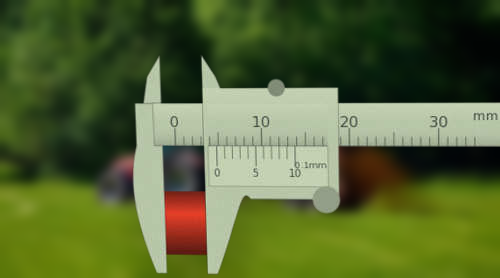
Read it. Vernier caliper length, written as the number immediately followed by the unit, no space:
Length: 4.8mm
